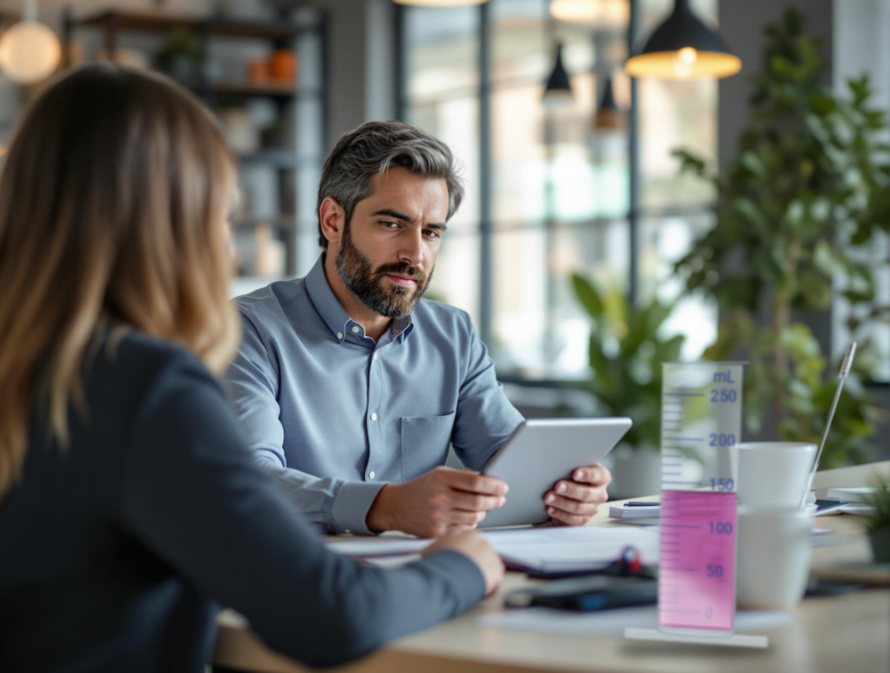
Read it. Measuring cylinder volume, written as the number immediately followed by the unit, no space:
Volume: 140mL
